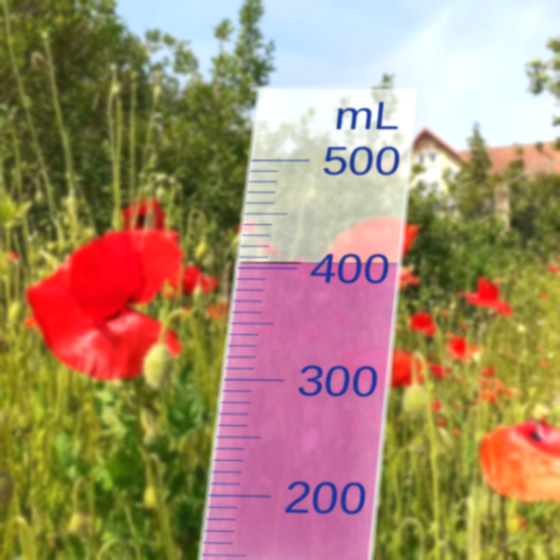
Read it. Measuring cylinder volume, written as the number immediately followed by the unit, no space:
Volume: 405mL
